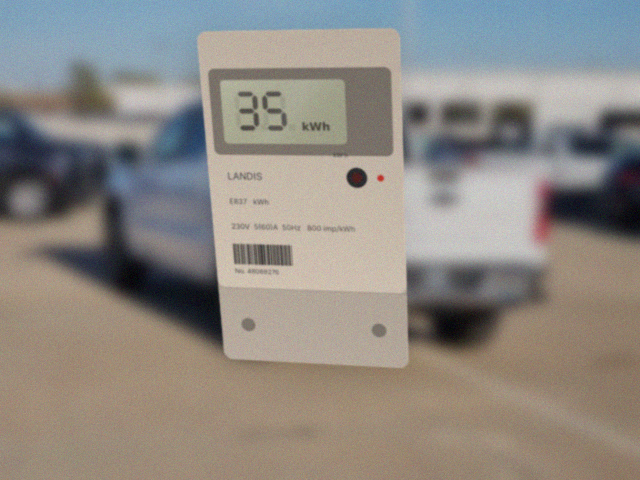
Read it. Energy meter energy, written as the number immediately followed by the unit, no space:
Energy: 35kWh
